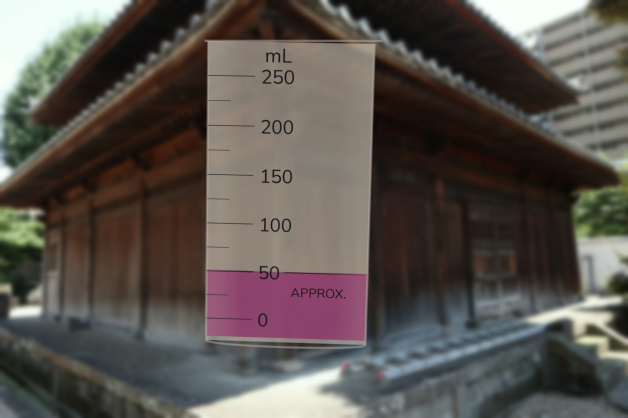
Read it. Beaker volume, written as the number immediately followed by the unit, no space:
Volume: 50mL
